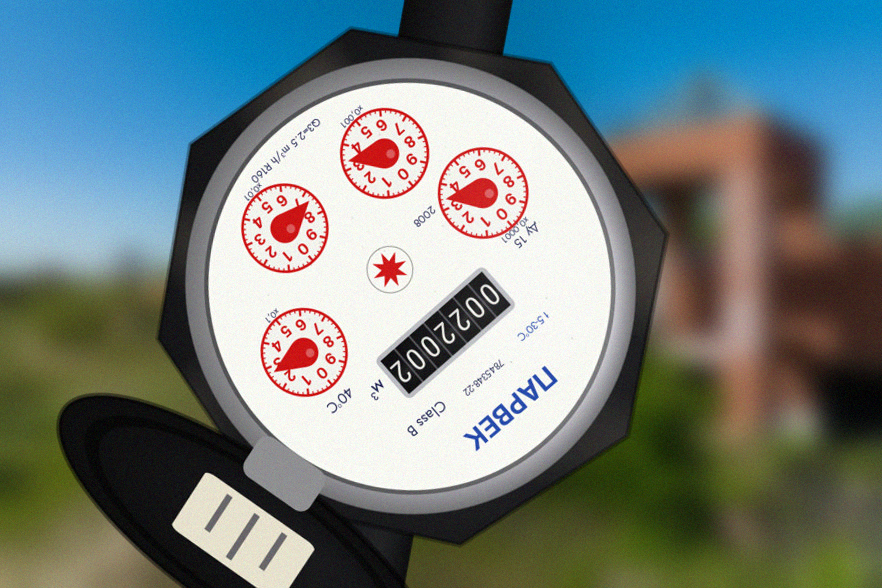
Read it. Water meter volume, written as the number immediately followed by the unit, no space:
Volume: 22002.2733m³
